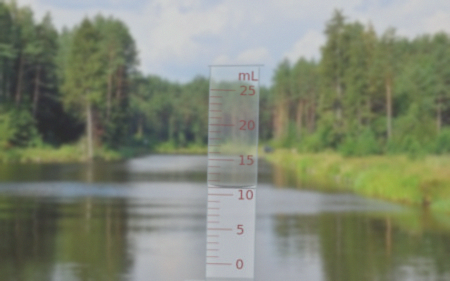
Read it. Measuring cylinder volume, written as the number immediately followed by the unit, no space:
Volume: 11mL
